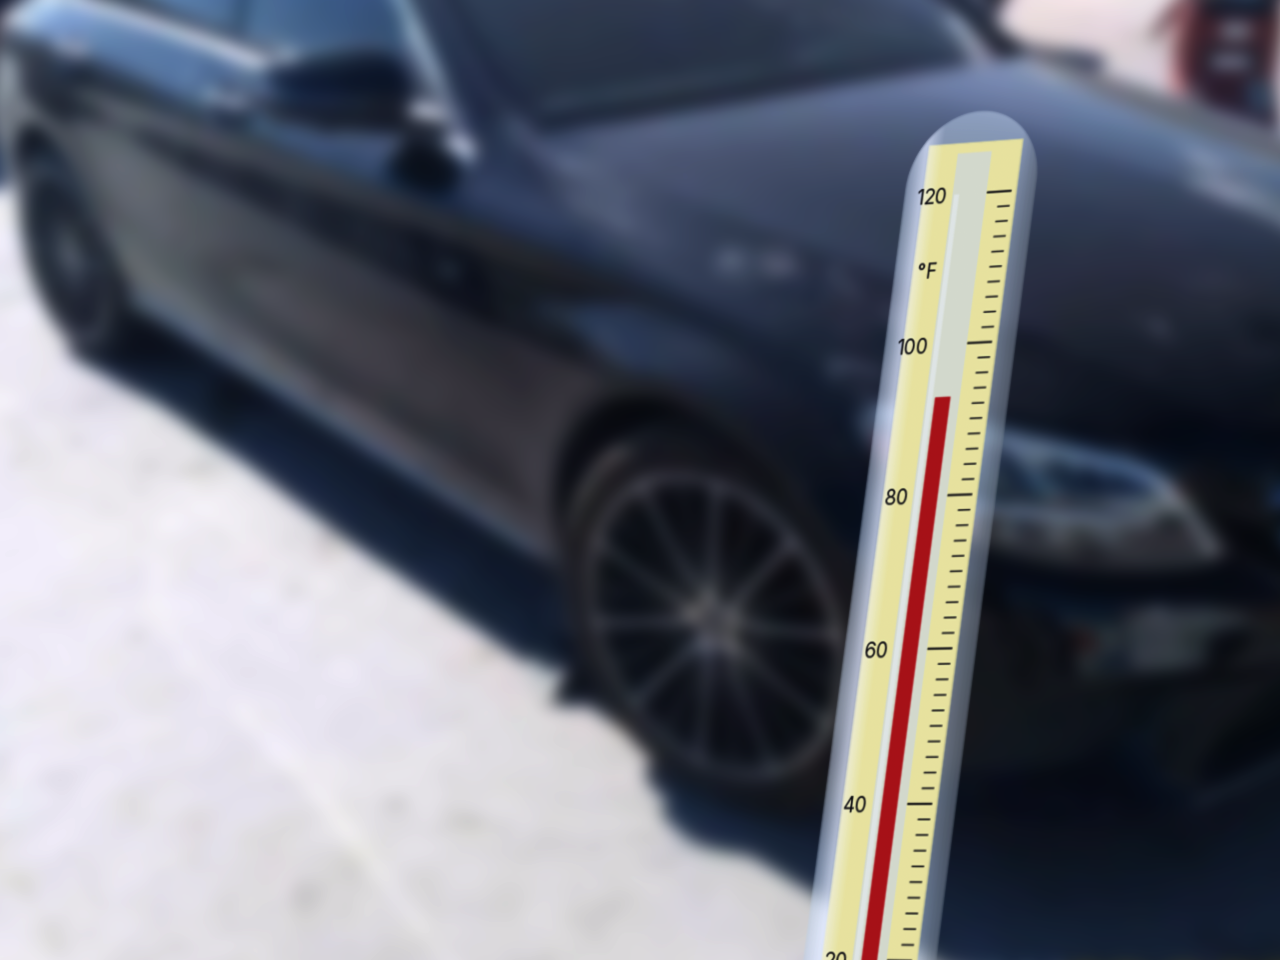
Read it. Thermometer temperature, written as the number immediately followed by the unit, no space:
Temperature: 93°F
